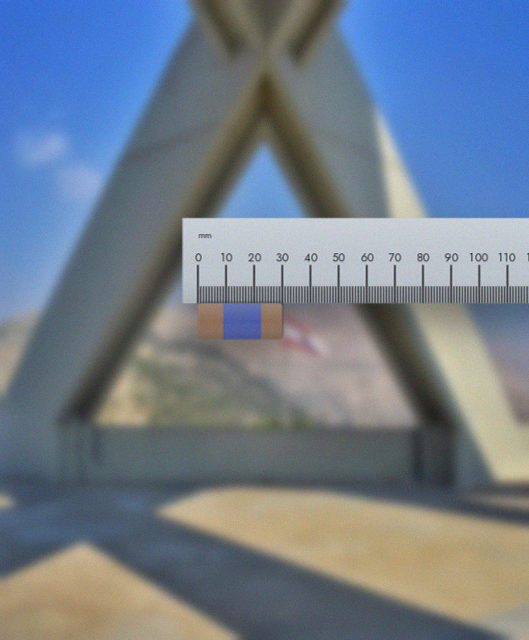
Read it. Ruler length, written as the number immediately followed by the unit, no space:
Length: 30mm
